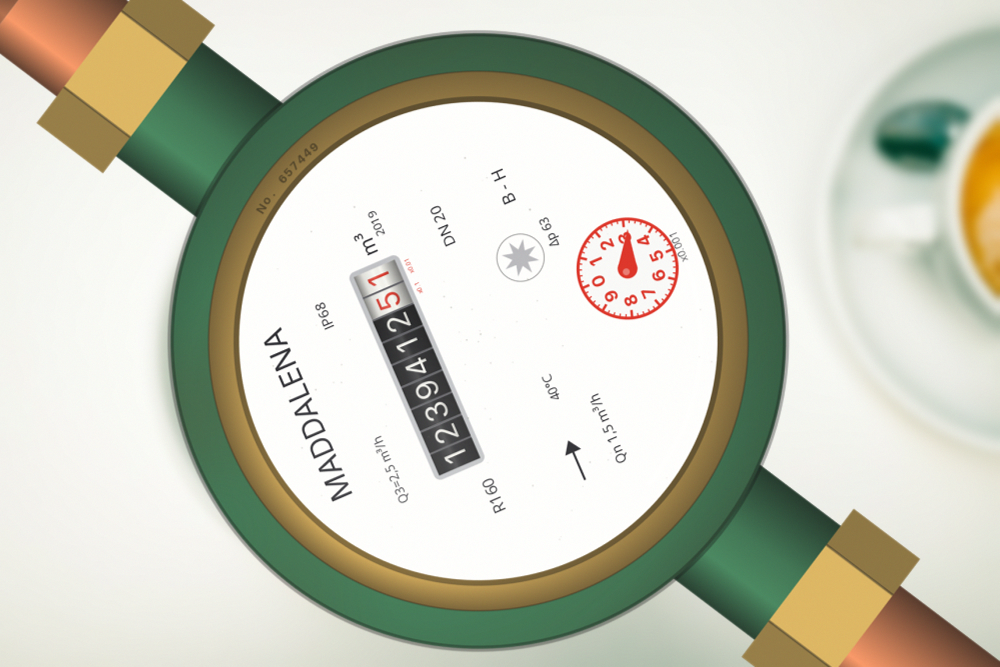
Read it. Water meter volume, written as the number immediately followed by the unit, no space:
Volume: 1239412.513m³
